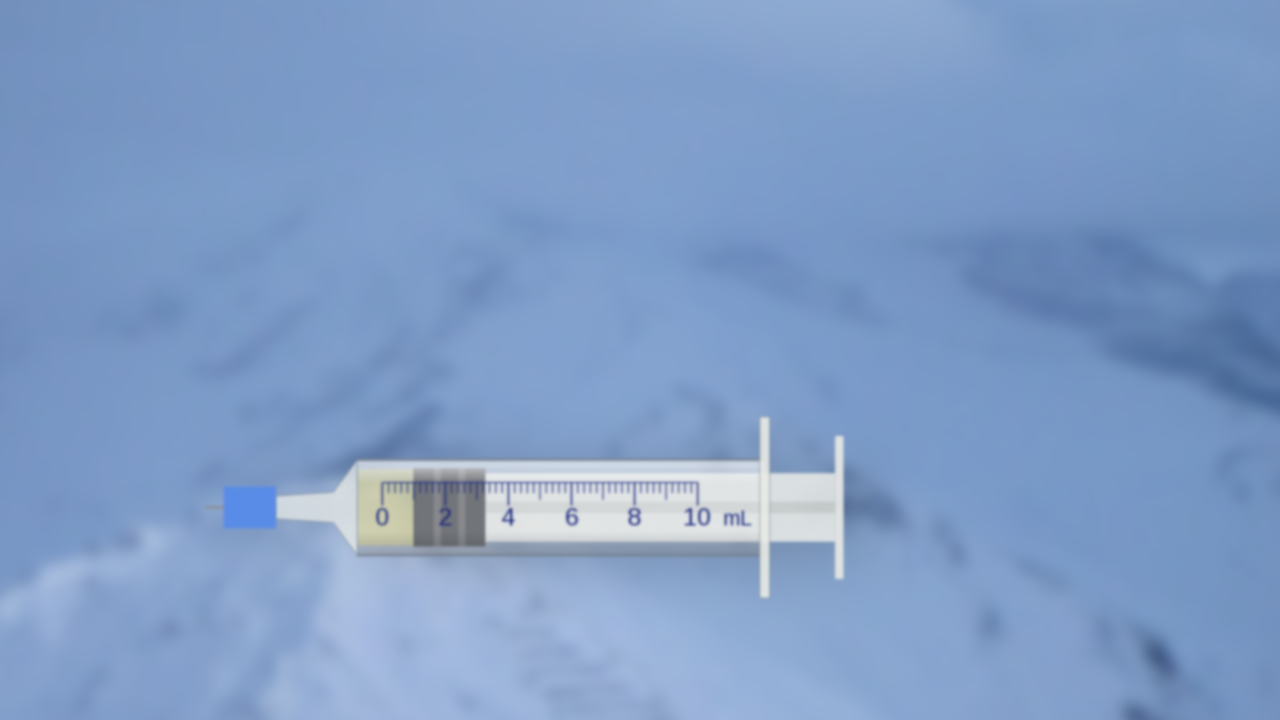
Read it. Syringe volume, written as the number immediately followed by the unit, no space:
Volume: 1mL
